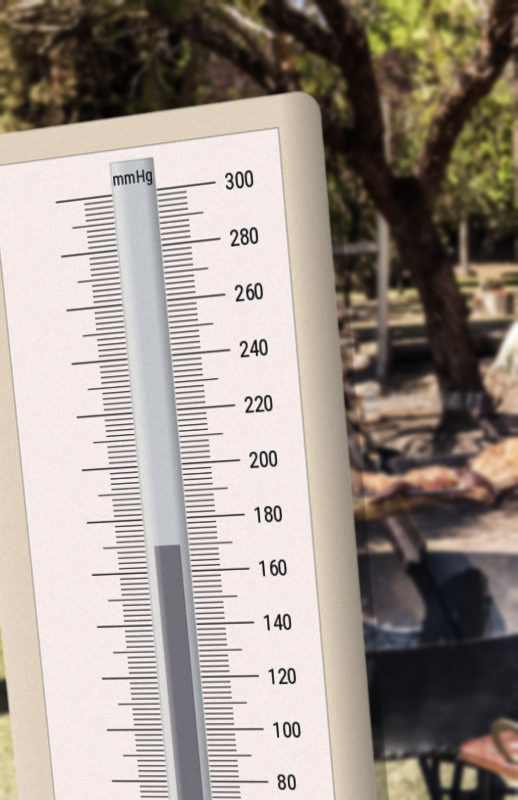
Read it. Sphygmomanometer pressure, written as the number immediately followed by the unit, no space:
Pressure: 170mmHg
